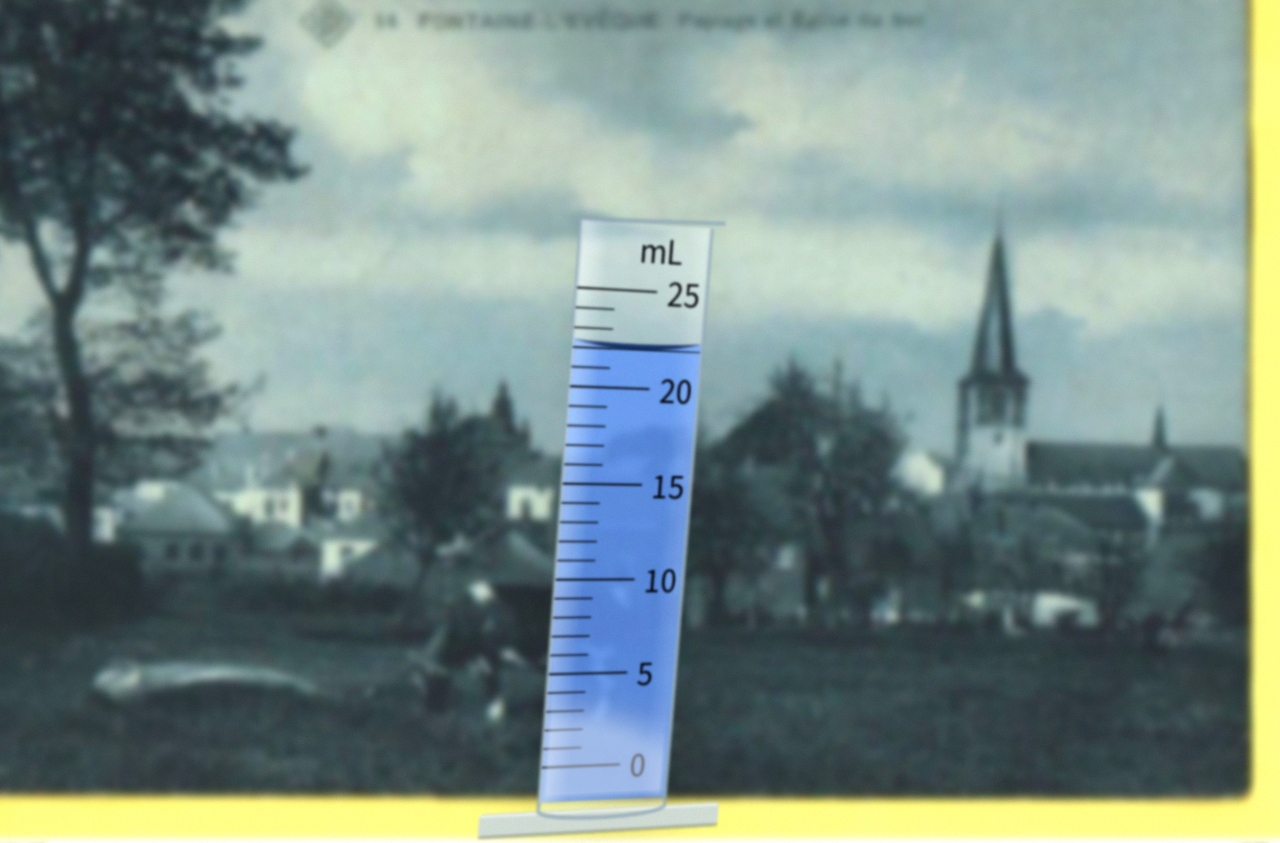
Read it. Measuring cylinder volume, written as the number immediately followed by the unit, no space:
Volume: 22mL
